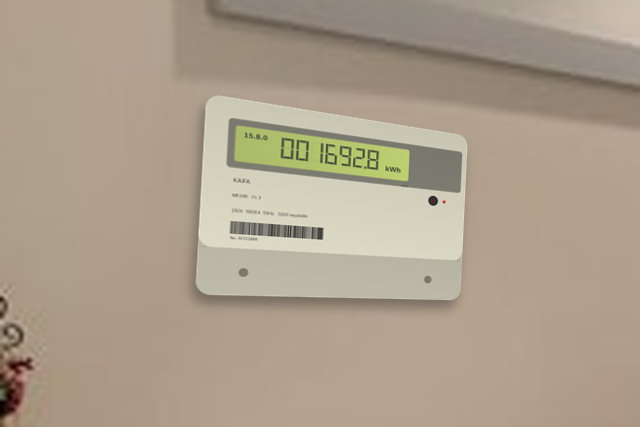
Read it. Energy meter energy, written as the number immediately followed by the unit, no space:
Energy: 1692.8kWh
